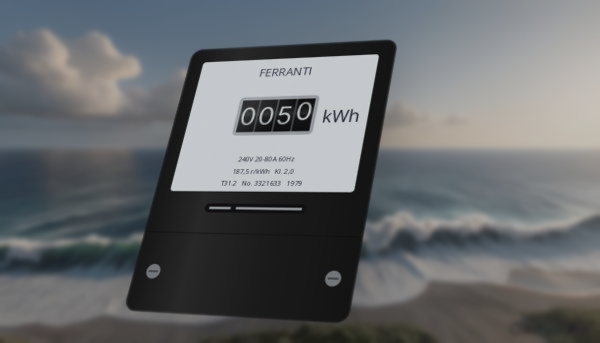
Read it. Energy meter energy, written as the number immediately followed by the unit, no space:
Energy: 50kWh
